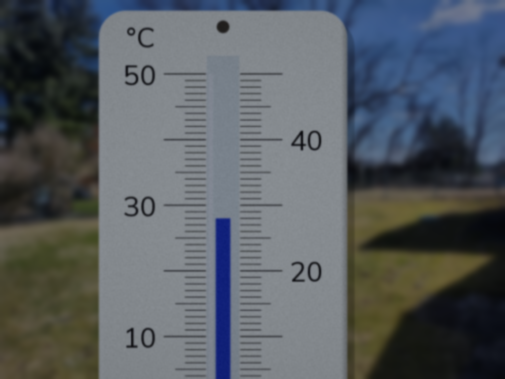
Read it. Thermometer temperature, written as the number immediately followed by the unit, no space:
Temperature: 28°C
